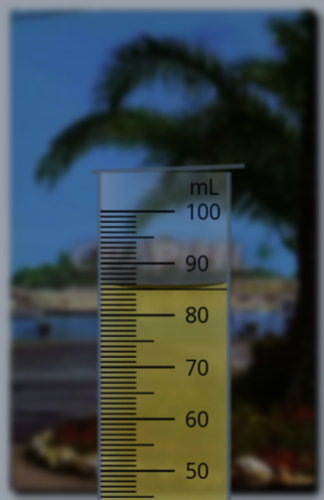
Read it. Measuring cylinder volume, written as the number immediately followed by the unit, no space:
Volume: 85mL
